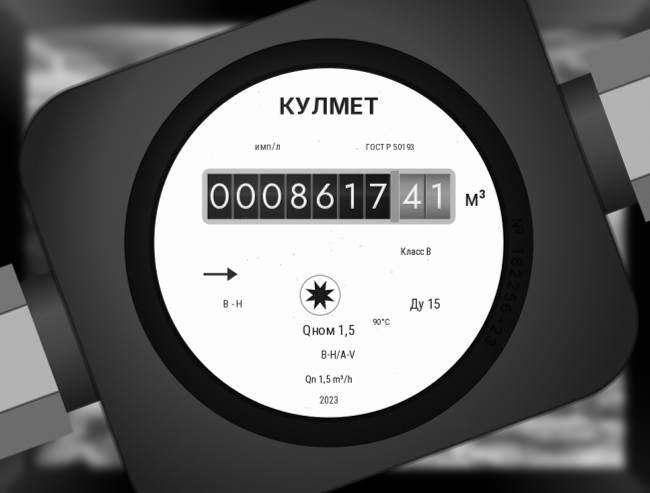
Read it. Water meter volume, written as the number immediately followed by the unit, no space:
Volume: 8617.41m³
